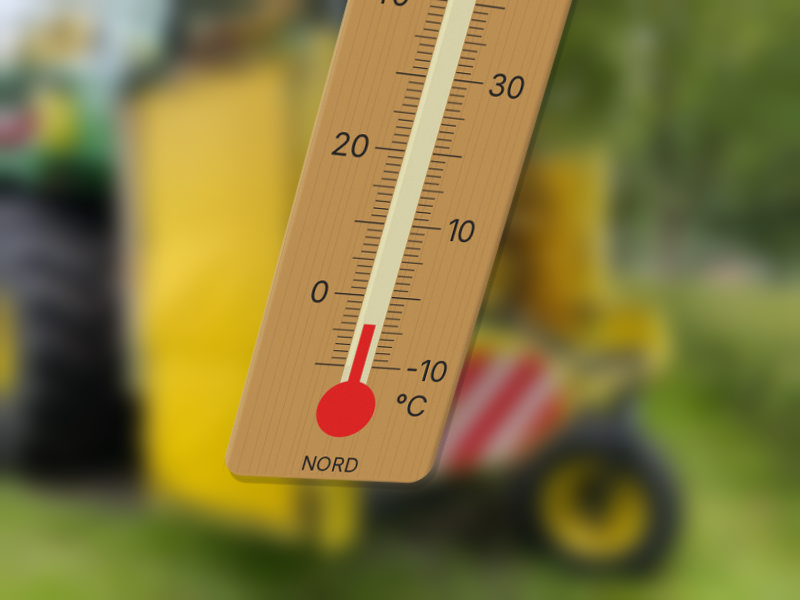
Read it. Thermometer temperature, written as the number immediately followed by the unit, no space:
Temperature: -4°C
